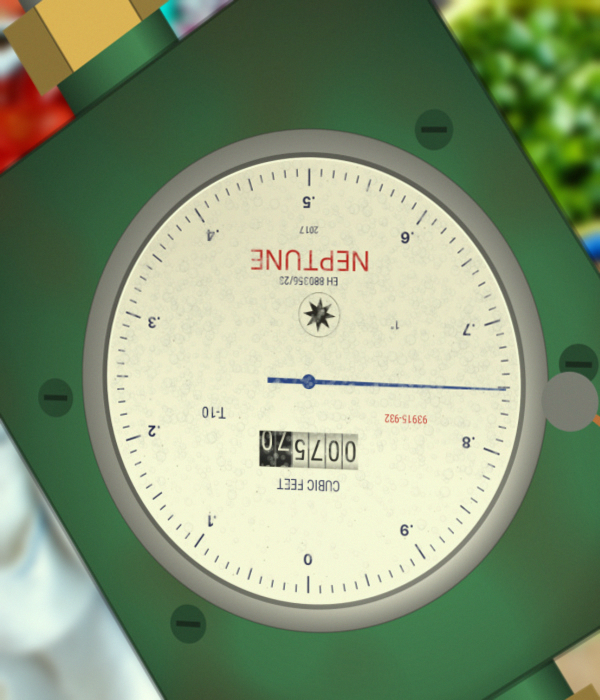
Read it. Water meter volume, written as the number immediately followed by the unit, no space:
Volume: 7569.75ft³
